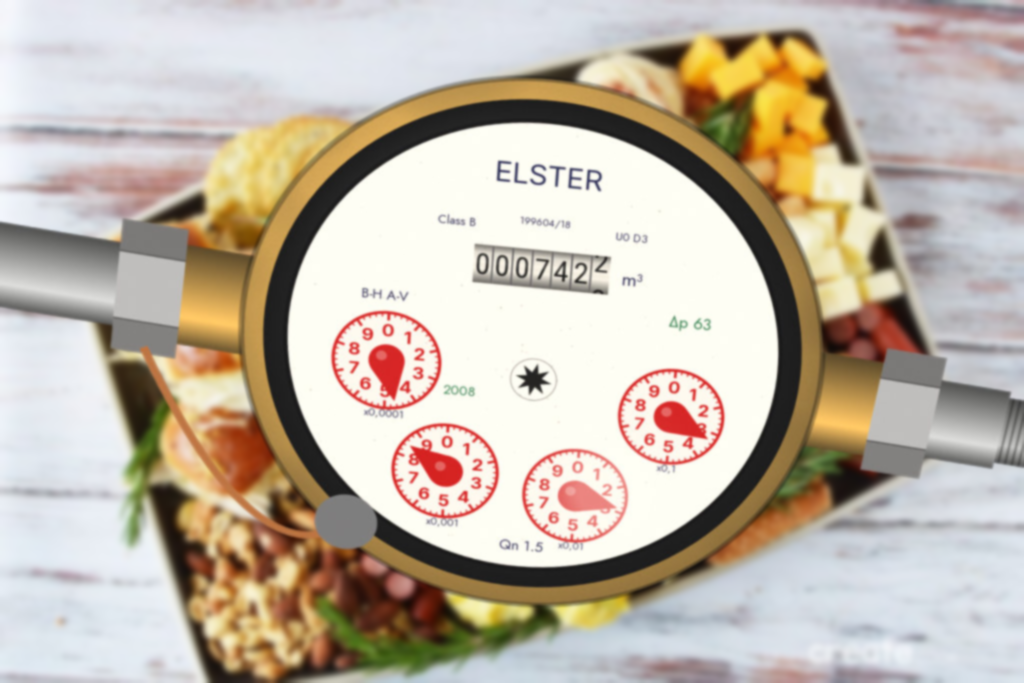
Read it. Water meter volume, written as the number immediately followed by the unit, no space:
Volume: 7422.3284m³
